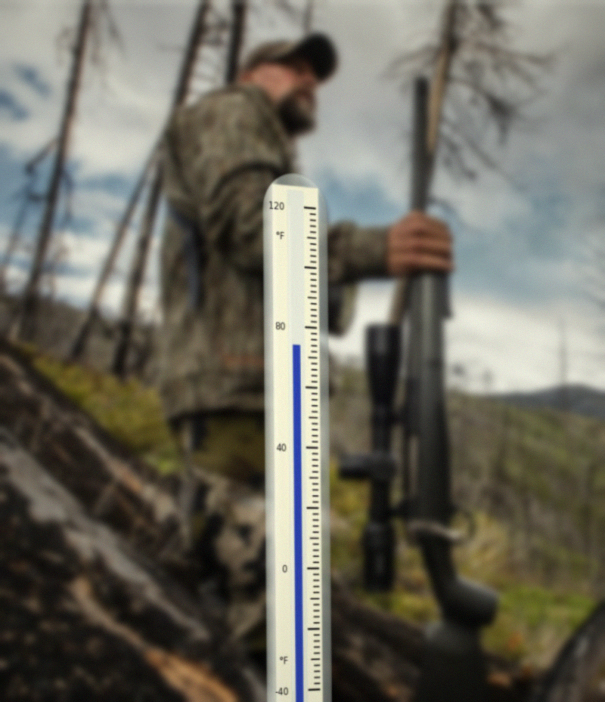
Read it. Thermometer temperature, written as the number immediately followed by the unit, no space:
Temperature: 74°F
